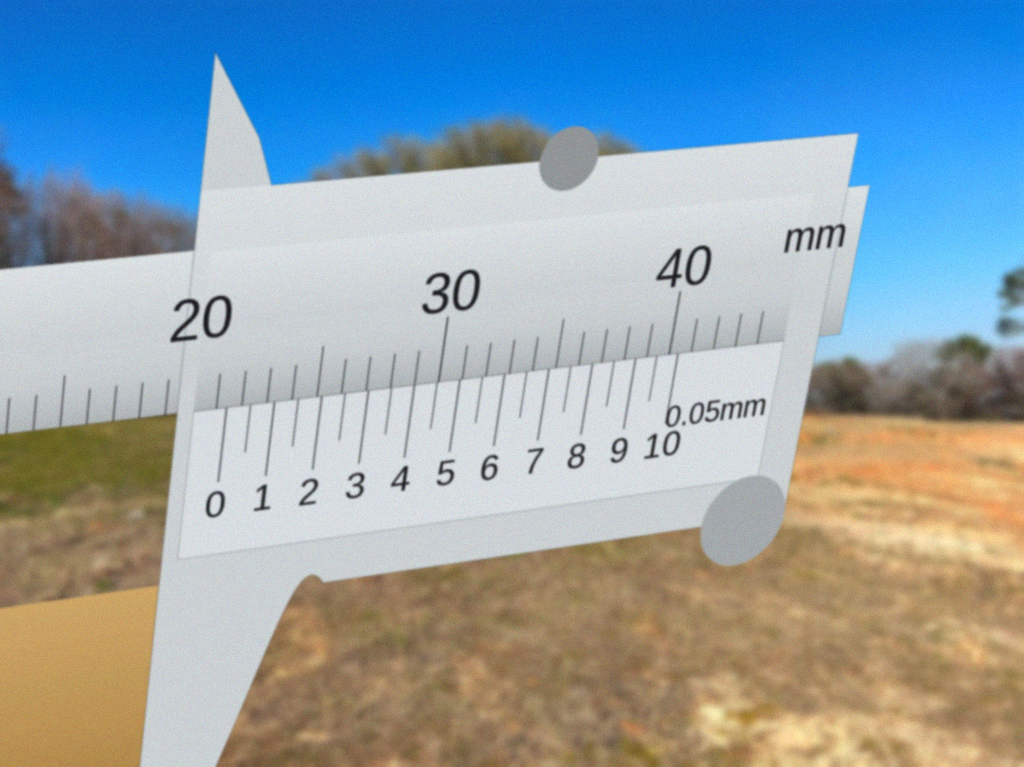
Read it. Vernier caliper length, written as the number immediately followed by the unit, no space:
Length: 21.4mm
